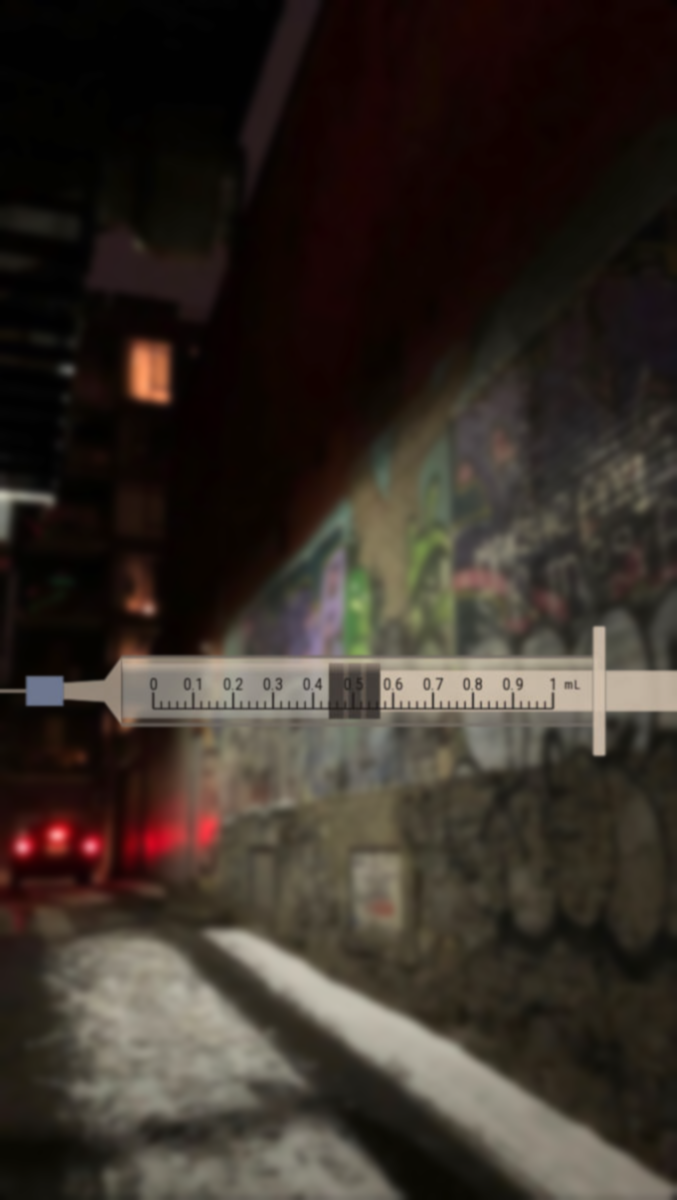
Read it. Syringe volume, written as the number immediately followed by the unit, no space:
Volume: 0.44mL
